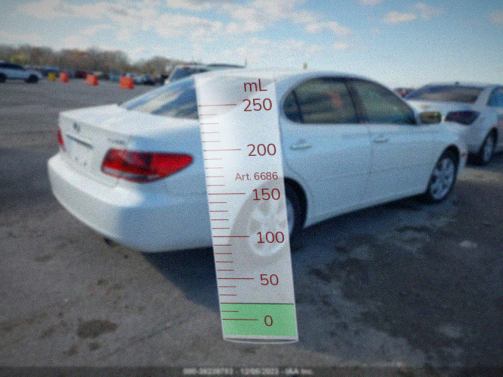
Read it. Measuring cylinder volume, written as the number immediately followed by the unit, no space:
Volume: 20mL
